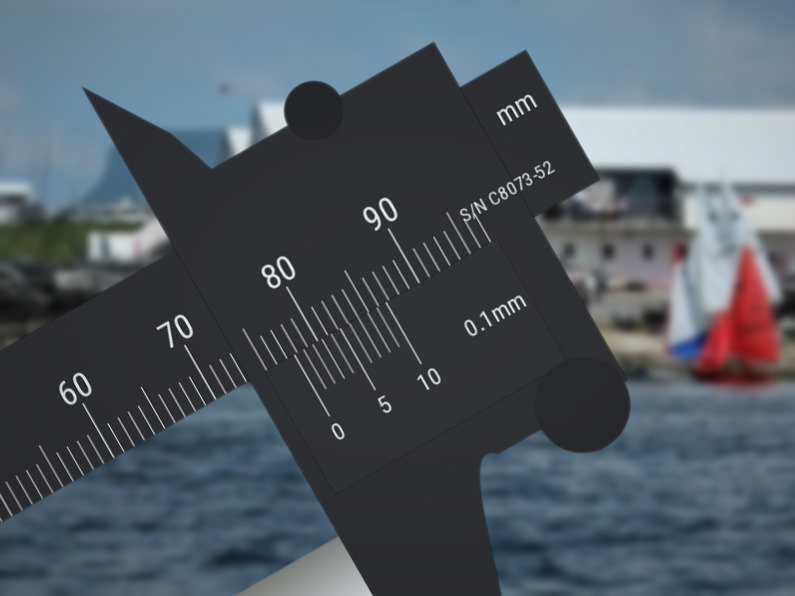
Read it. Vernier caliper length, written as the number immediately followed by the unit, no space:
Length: 77.7mm
